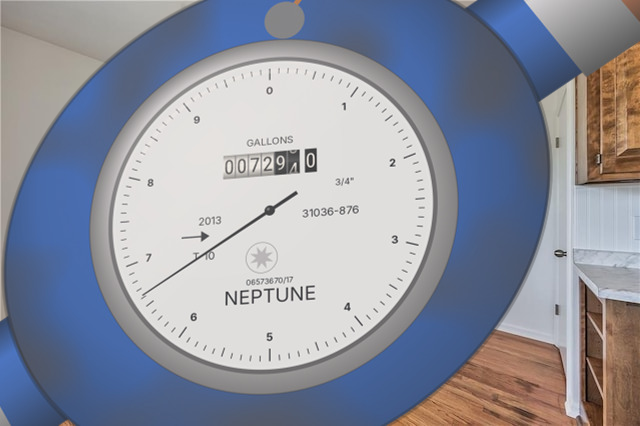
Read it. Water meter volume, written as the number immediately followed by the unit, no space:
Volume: 72936.6gal
